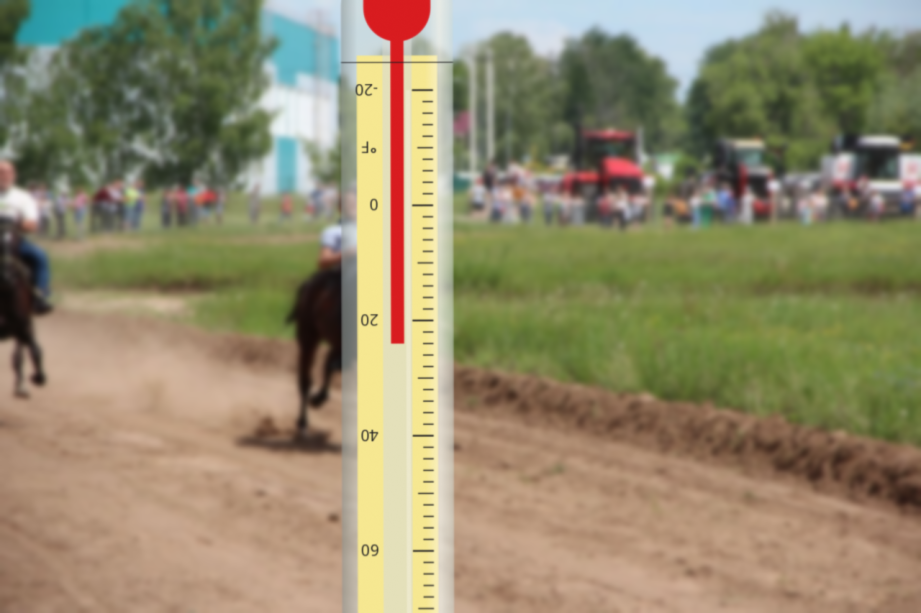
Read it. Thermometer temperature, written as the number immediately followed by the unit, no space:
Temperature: 24°F
